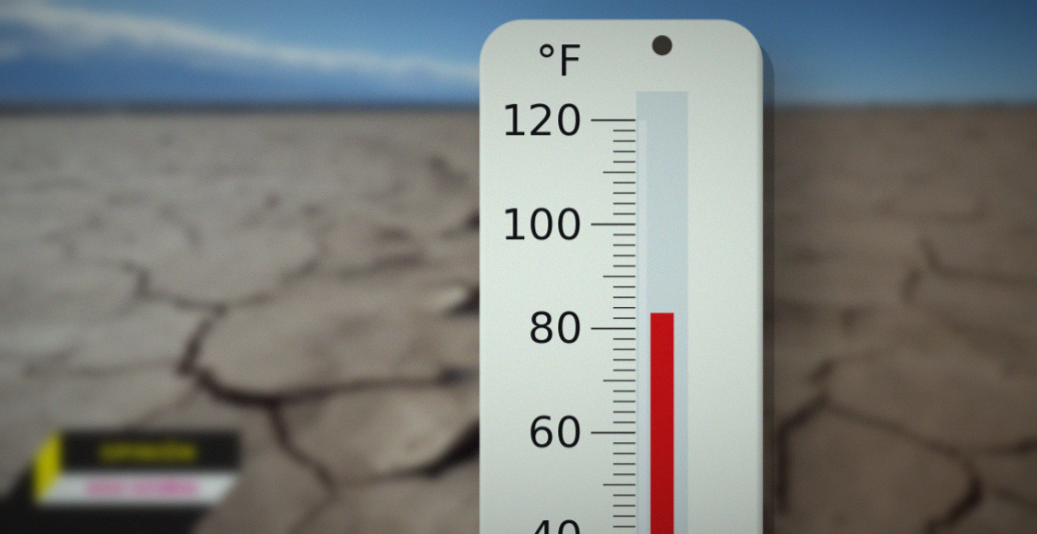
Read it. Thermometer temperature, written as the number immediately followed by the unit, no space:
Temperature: 83°F
